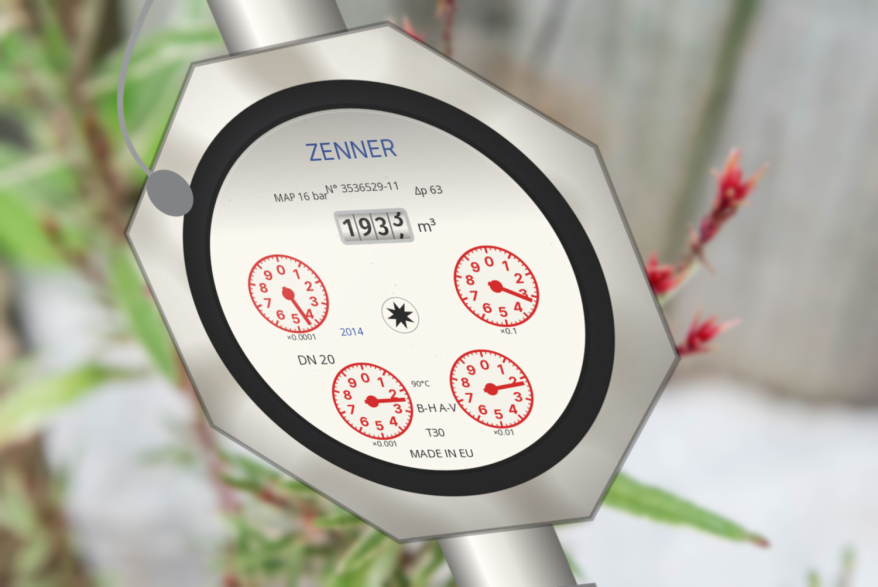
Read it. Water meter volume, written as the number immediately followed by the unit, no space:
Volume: 1933.3224m³
